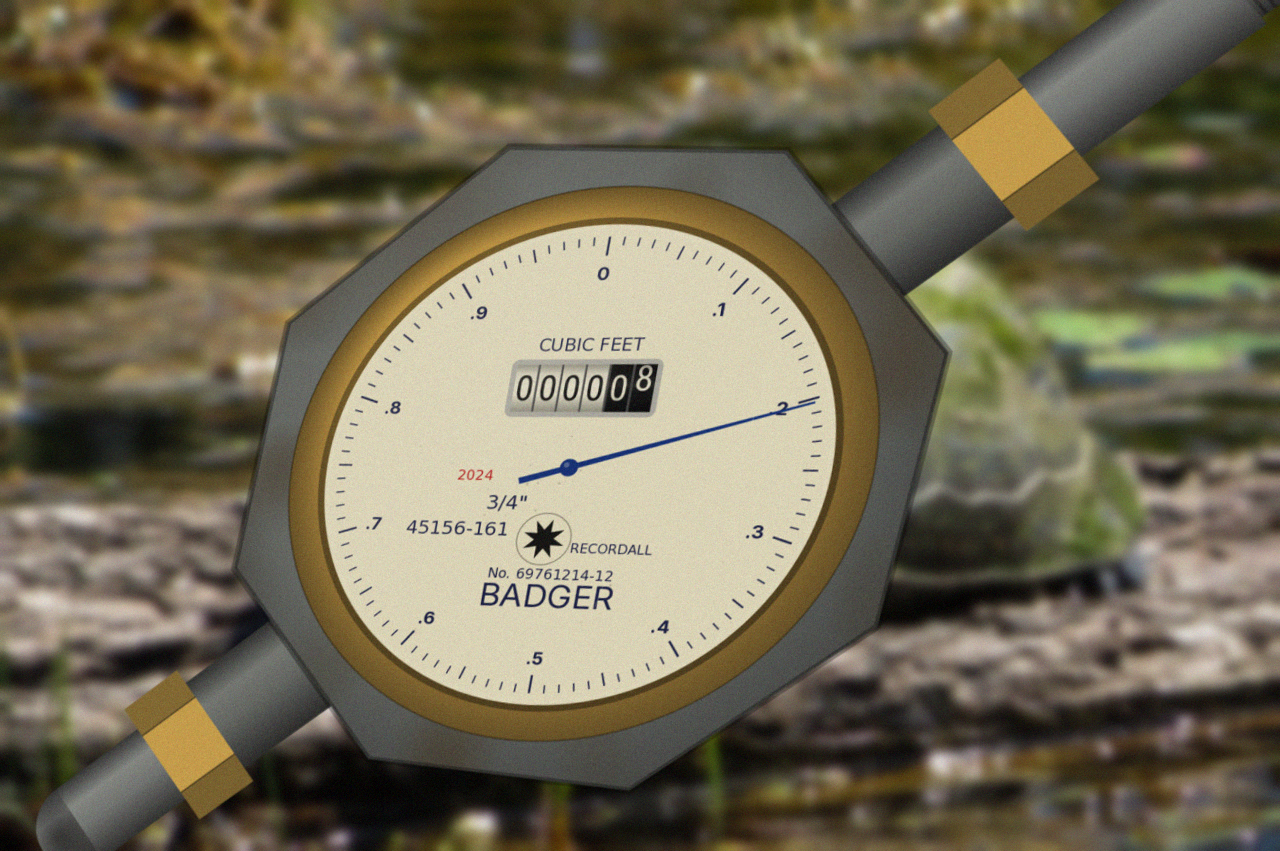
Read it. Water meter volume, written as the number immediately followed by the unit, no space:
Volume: 8.20ft³
